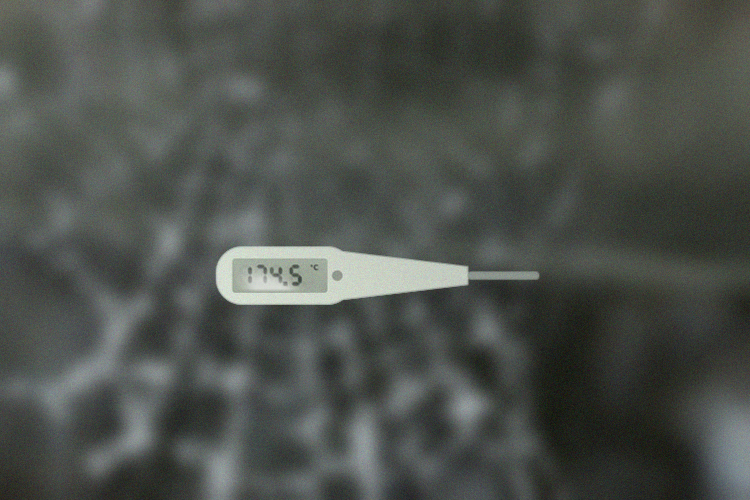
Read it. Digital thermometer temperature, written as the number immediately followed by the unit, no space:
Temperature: 174.5°C
